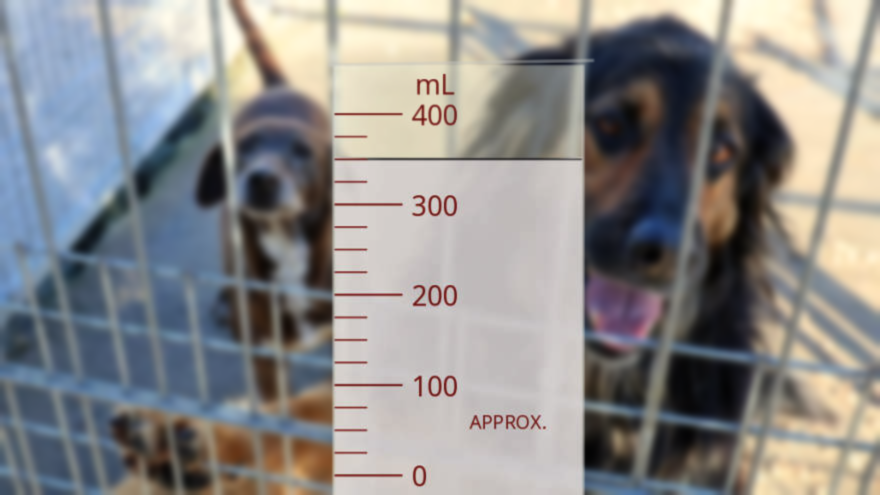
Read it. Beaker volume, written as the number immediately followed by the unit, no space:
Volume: 350mL
